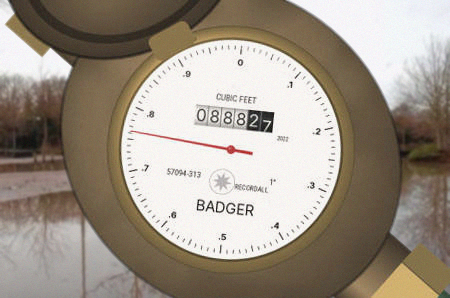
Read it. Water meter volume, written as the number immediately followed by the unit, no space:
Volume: 88826.76ft³
